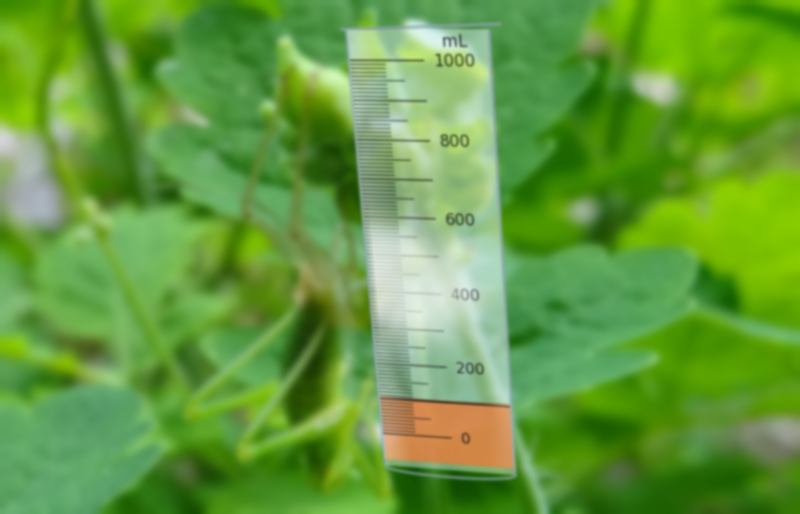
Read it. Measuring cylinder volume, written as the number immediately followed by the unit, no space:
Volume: 100mL
